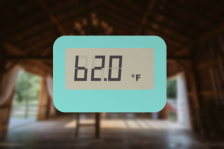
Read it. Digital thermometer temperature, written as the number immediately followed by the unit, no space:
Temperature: 62.0°F
